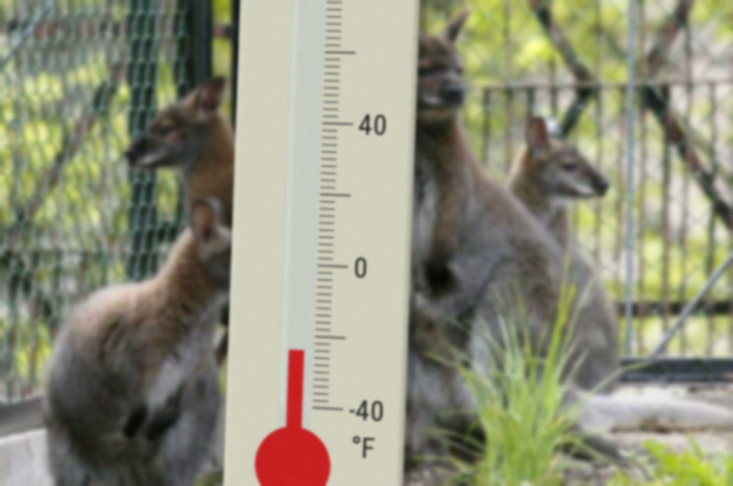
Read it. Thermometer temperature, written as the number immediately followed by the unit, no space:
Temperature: -24°F
